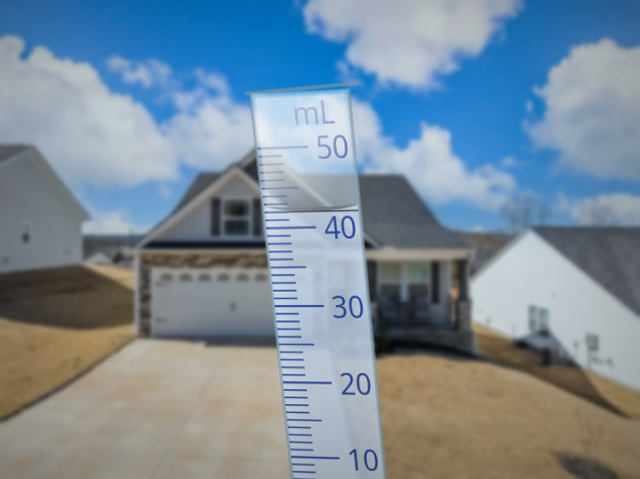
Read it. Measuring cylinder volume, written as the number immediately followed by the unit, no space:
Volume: 42mL
